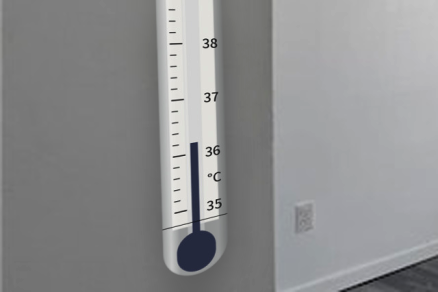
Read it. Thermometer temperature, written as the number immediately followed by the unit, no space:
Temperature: 36.2°C
